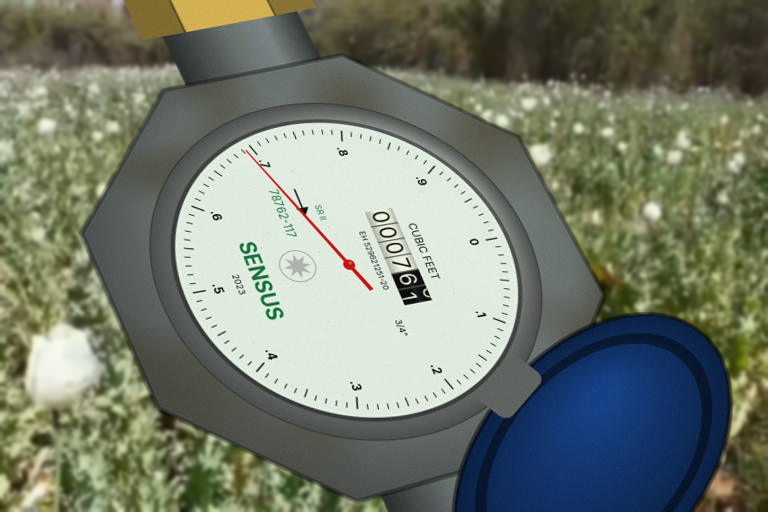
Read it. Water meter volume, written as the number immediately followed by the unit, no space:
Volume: 760.69ft³
